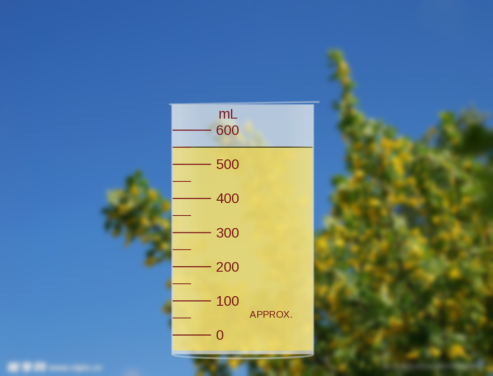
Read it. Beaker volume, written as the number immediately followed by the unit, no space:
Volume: 550mL
